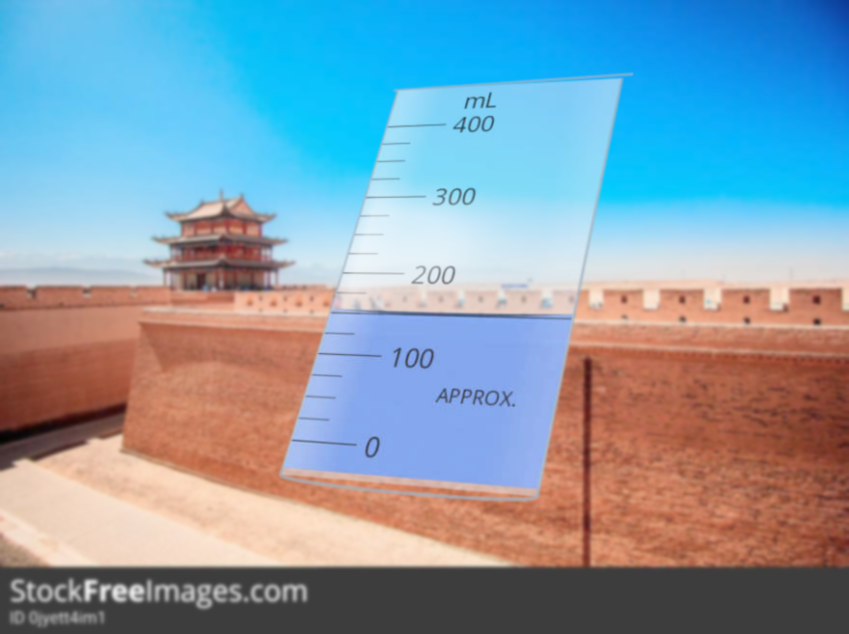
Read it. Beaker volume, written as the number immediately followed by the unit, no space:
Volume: 150mL
